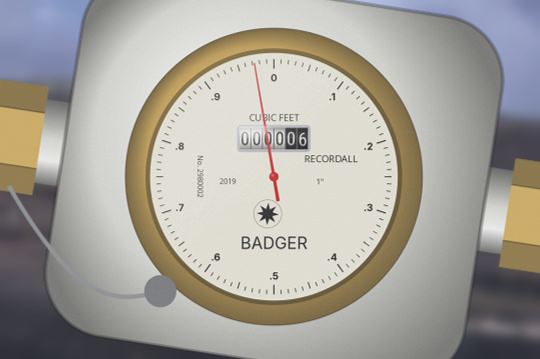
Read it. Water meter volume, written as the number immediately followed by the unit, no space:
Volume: 5.97ft³
